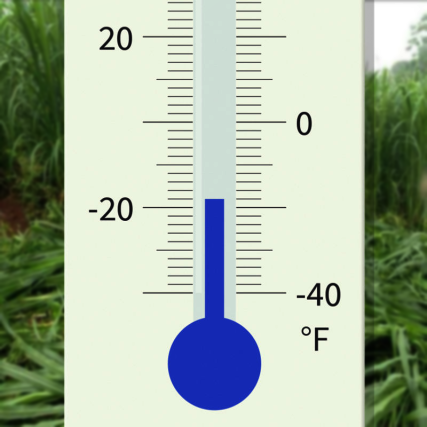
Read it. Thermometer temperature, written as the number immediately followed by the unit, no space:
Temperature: -18°F
